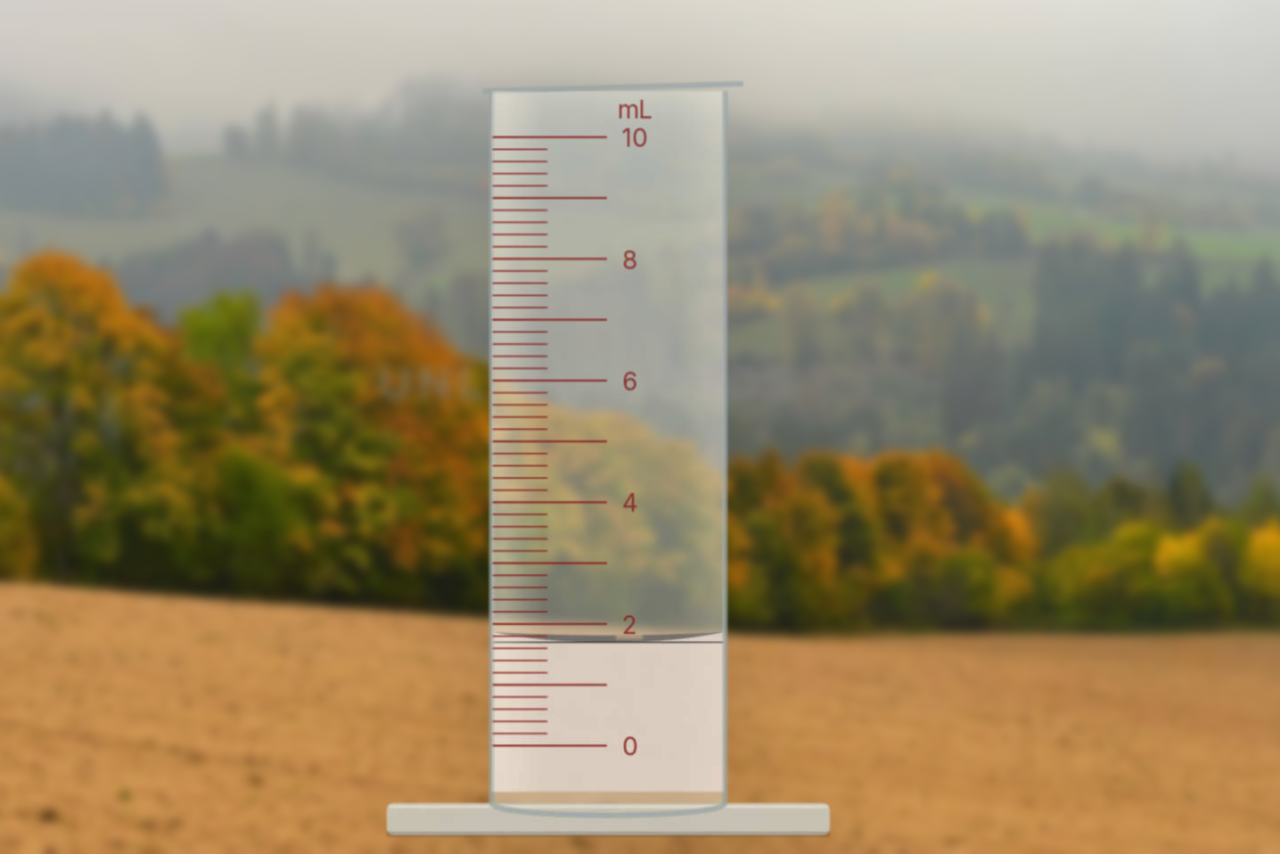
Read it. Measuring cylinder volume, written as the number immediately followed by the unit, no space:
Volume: 1.7mL
